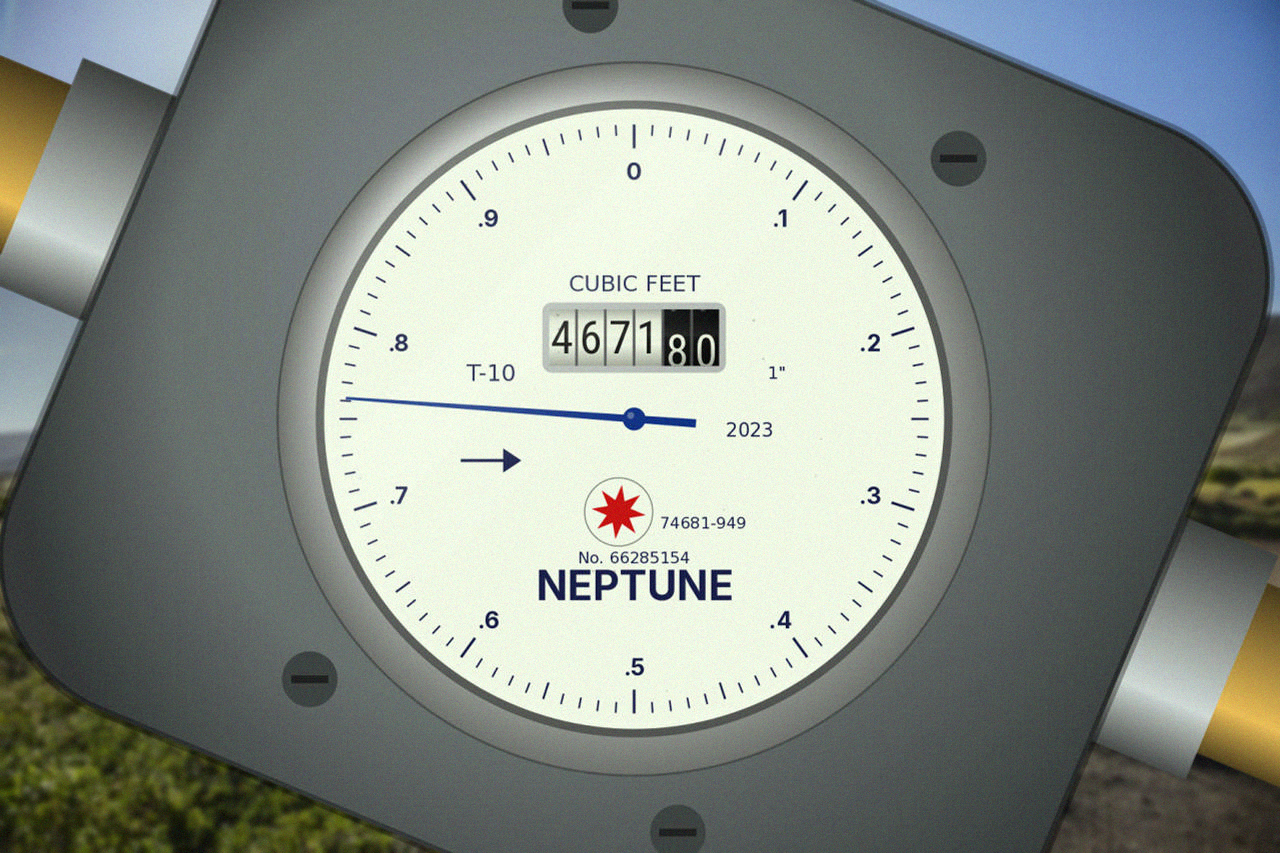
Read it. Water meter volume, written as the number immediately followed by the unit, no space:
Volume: 467179.76ft³
